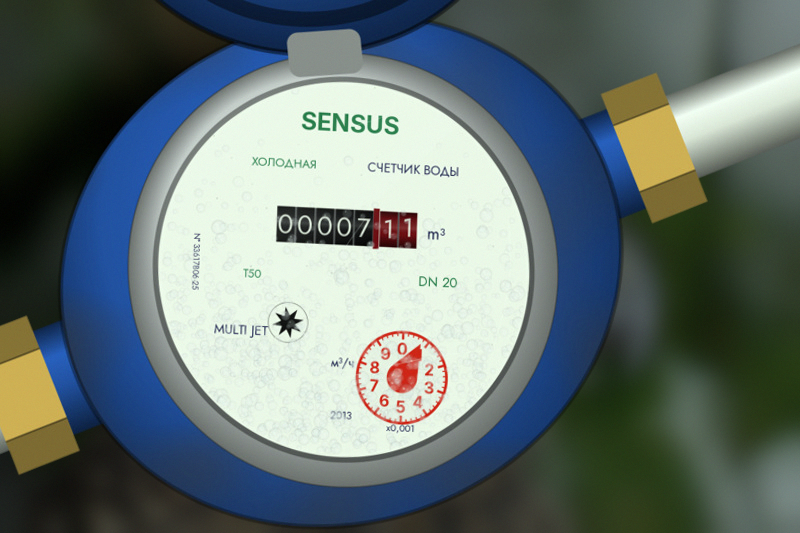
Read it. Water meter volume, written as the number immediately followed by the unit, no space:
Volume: 7.110m³
